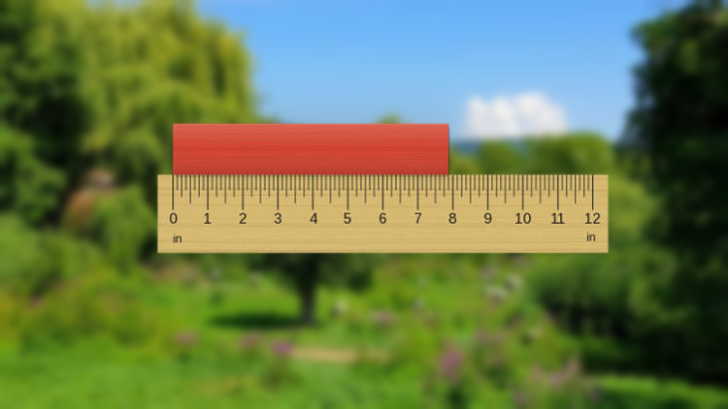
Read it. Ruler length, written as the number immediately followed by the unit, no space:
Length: 7.875in
